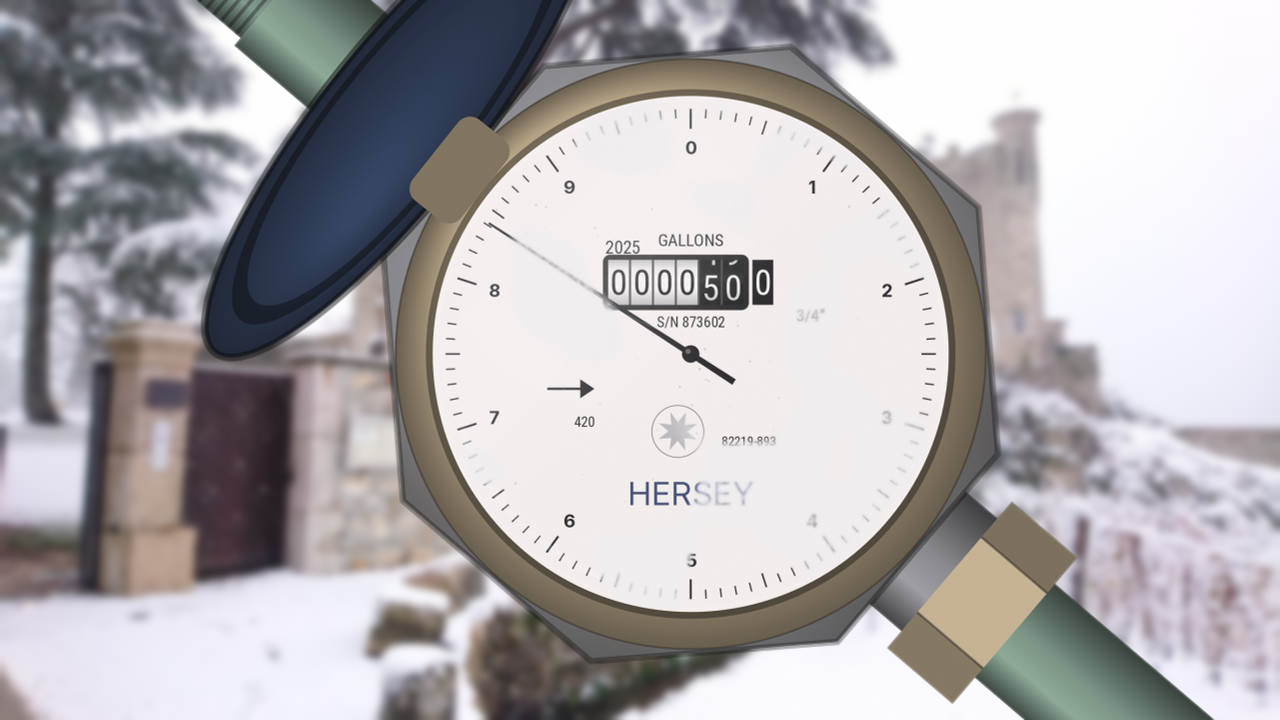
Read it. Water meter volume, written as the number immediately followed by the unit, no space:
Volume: 498.4gal
